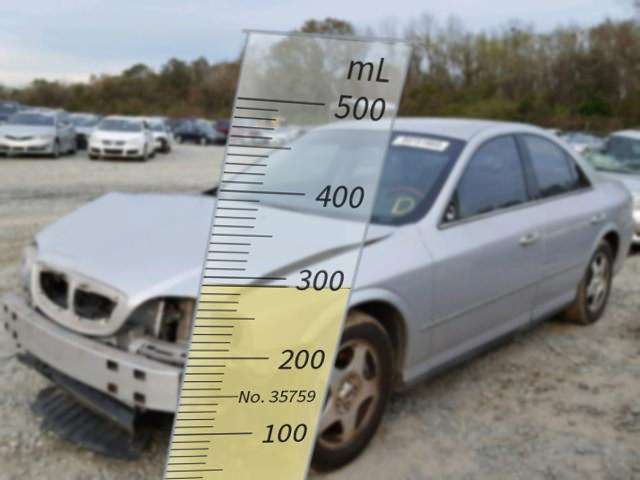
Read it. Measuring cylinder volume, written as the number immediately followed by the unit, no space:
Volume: 290mL
